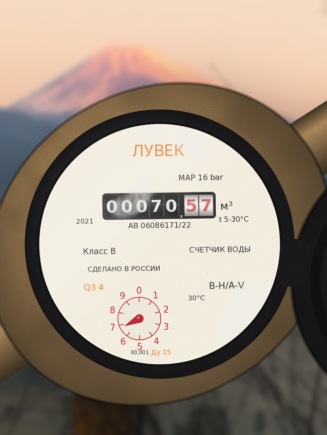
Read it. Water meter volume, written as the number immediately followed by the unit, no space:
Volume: 70.576m³
